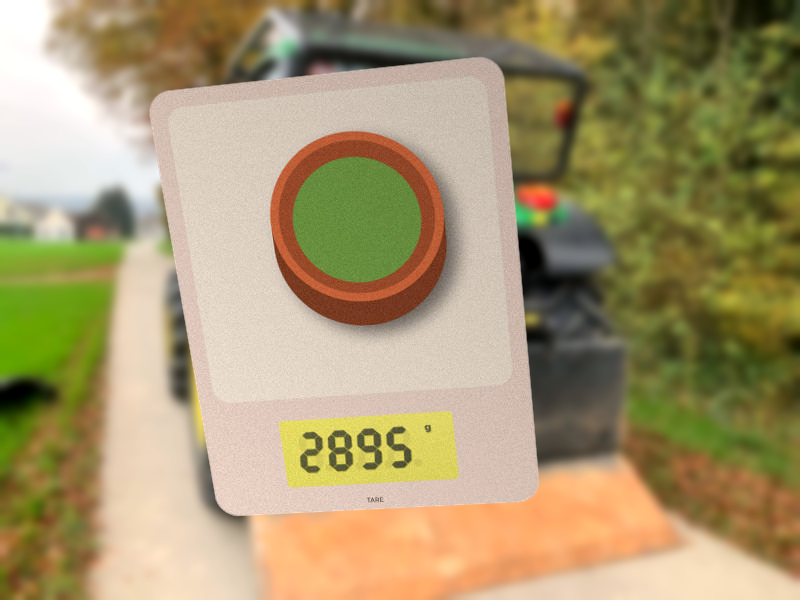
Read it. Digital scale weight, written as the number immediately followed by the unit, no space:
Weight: 2895g
